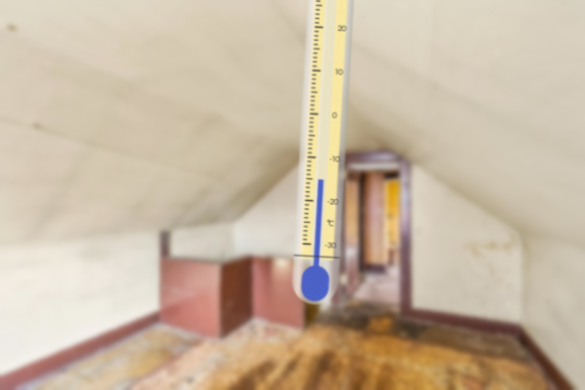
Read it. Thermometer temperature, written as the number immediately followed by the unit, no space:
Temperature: -15°C
